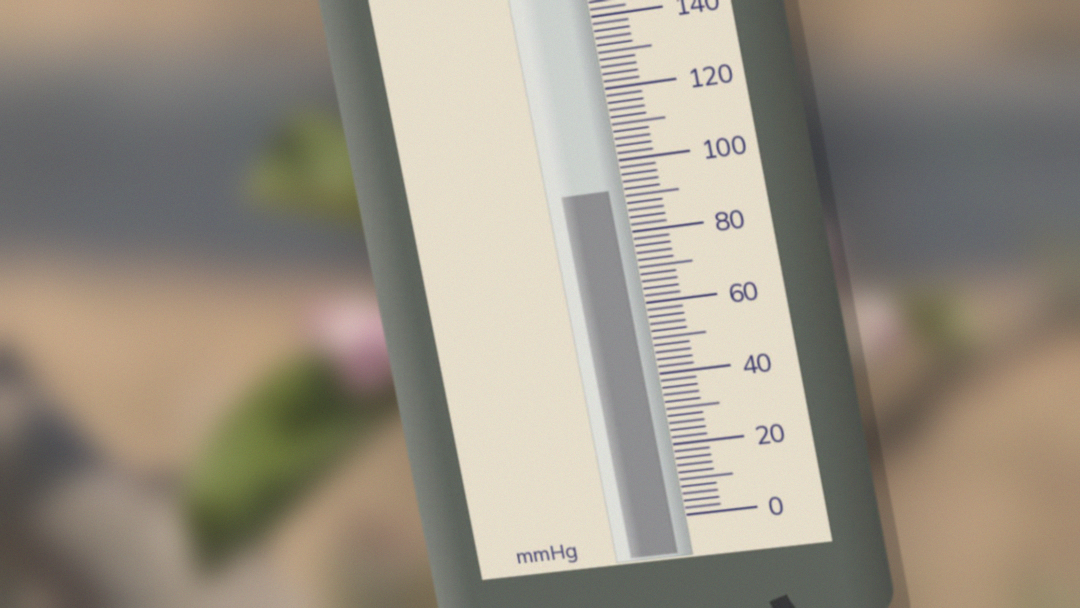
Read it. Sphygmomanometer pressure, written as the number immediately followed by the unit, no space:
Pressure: 92mmHg
